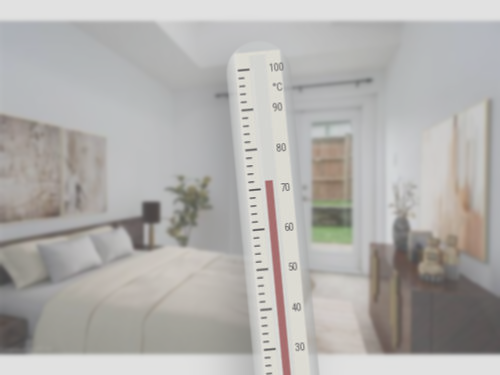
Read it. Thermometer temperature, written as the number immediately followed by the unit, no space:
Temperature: 72°C
